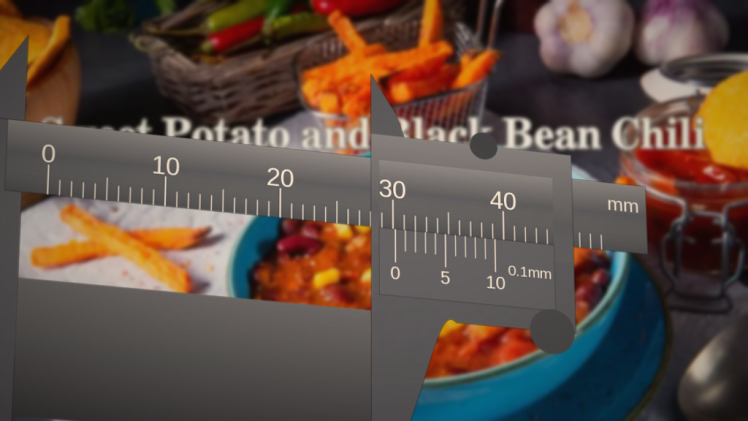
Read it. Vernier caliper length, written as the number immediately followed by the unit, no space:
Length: 30.2mm
